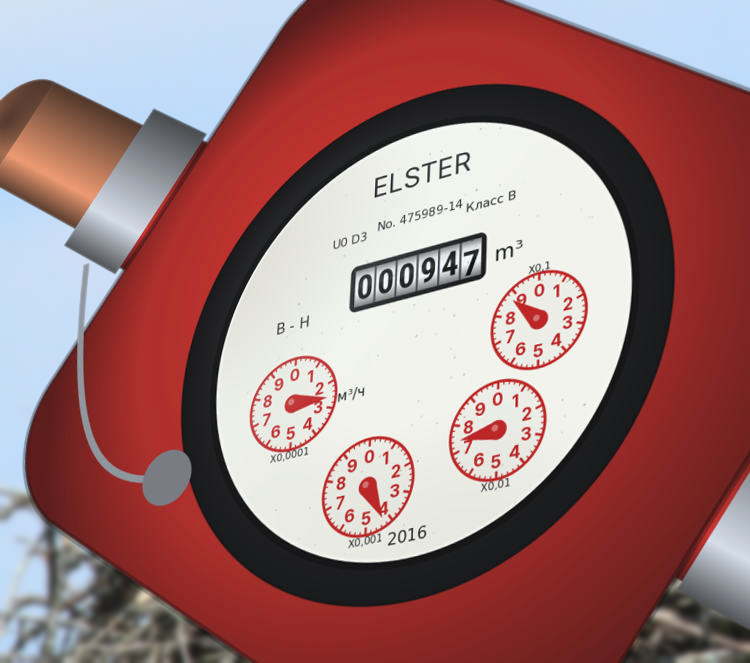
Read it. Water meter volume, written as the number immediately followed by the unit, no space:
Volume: 946.8742m³
